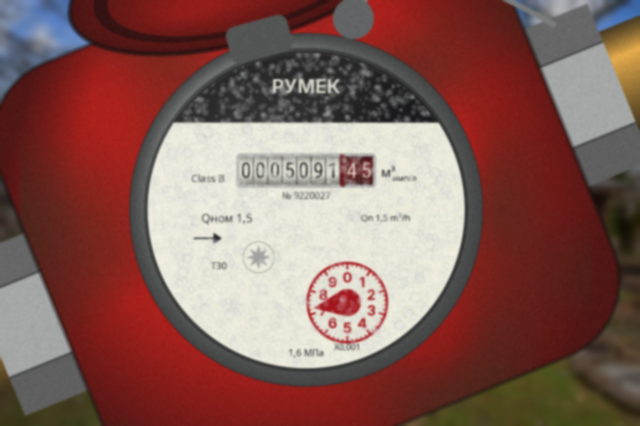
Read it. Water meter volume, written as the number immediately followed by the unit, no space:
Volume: 5091.457m³
